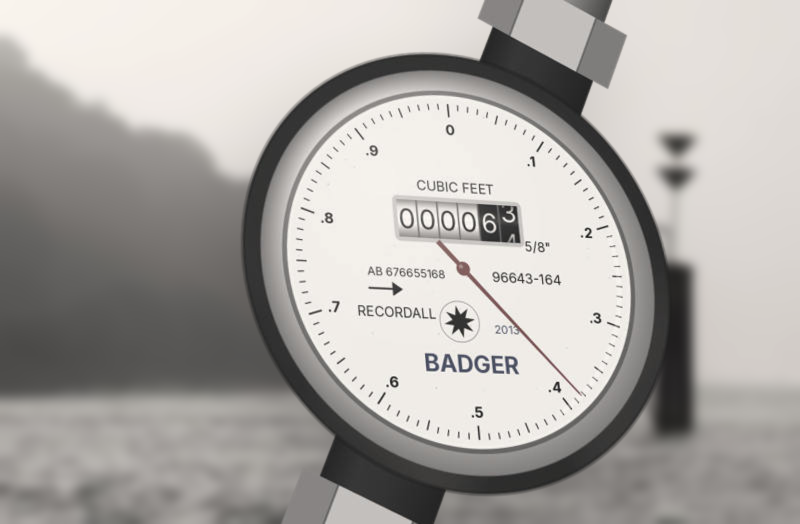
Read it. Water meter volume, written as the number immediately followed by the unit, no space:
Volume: 63.38ft³
